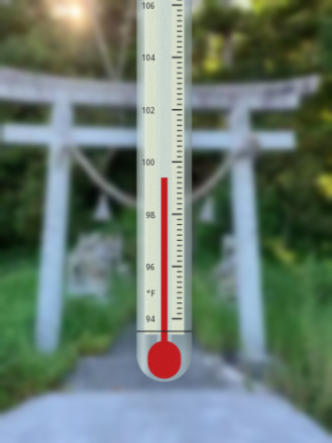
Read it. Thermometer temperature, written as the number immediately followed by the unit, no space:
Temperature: 99.4°F
